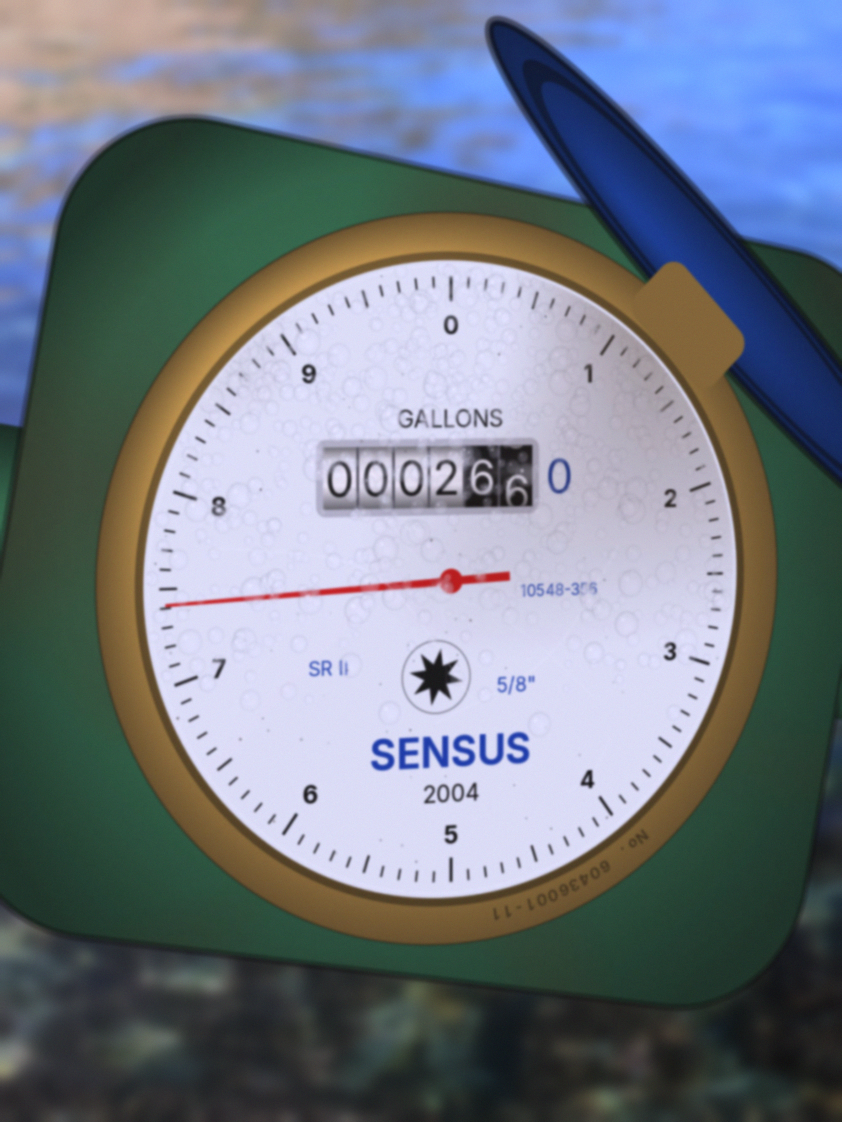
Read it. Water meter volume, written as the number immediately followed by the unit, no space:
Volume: 2657.4gal
